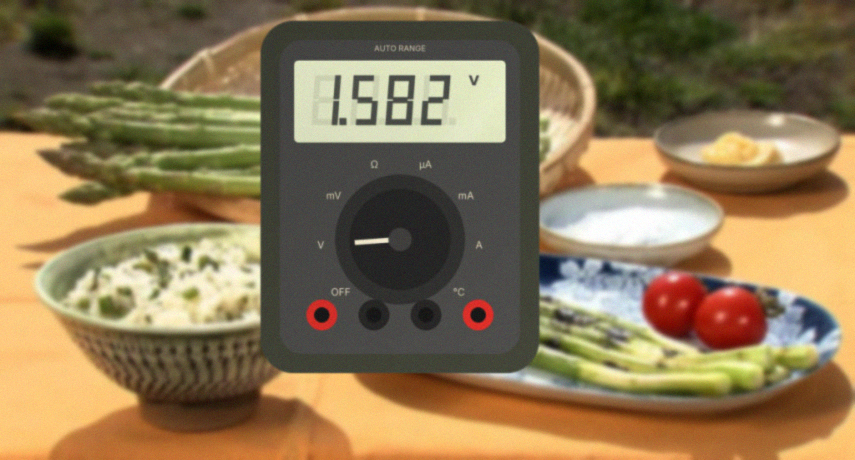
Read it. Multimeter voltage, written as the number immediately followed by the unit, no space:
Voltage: 1.582V
